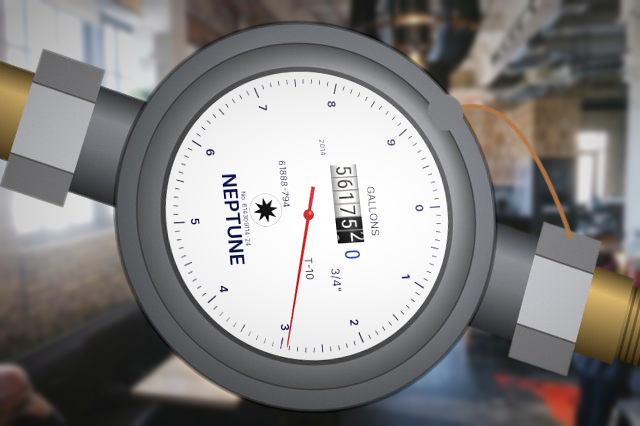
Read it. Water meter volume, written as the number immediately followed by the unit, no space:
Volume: 5617522.9gal
